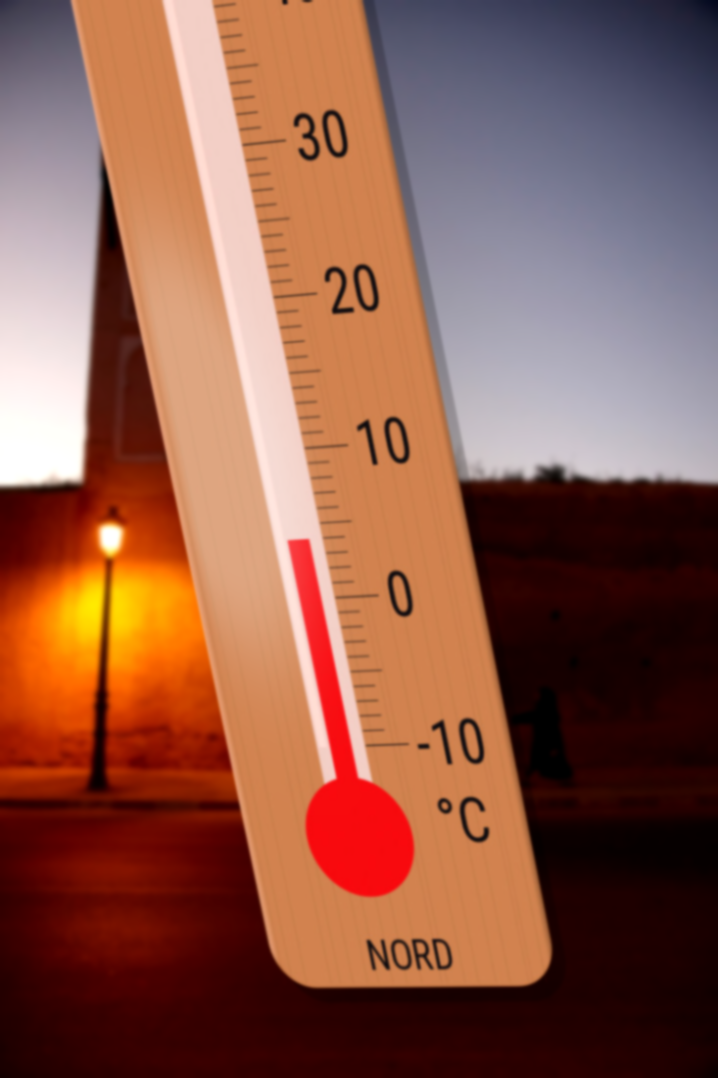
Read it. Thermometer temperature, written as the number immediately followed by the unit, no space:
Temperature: 4°C
